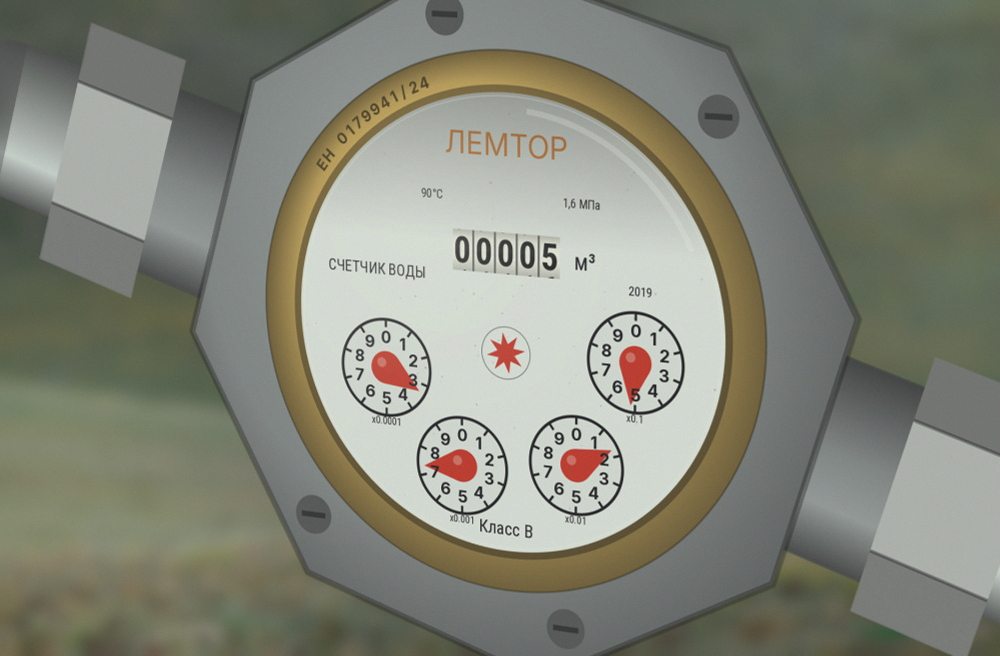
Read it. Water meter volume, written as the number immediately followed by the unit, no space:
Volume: 5.5173m³
